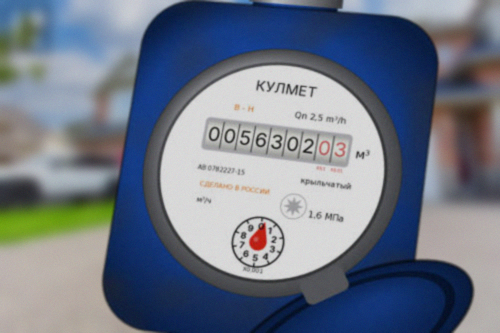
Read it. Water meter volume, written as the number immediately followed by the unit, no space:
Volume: 56302.030m³
